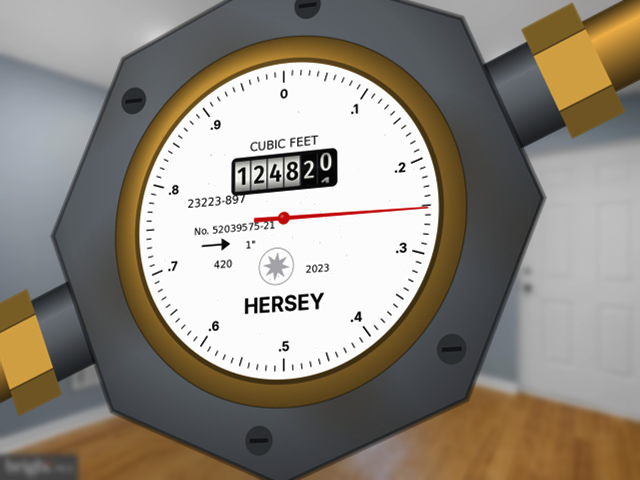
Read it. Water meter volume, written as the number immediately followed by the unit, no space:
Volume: 124820.25ft³
